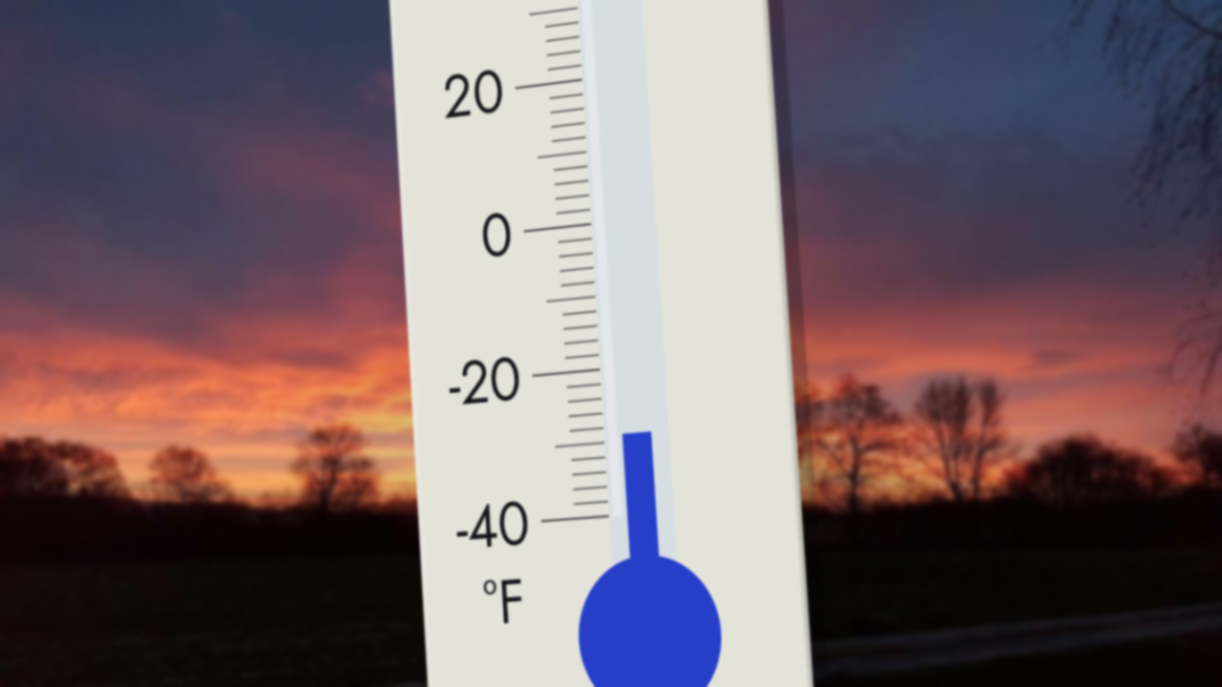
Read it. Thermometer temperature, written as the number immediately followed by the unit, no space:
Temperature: -29°F
